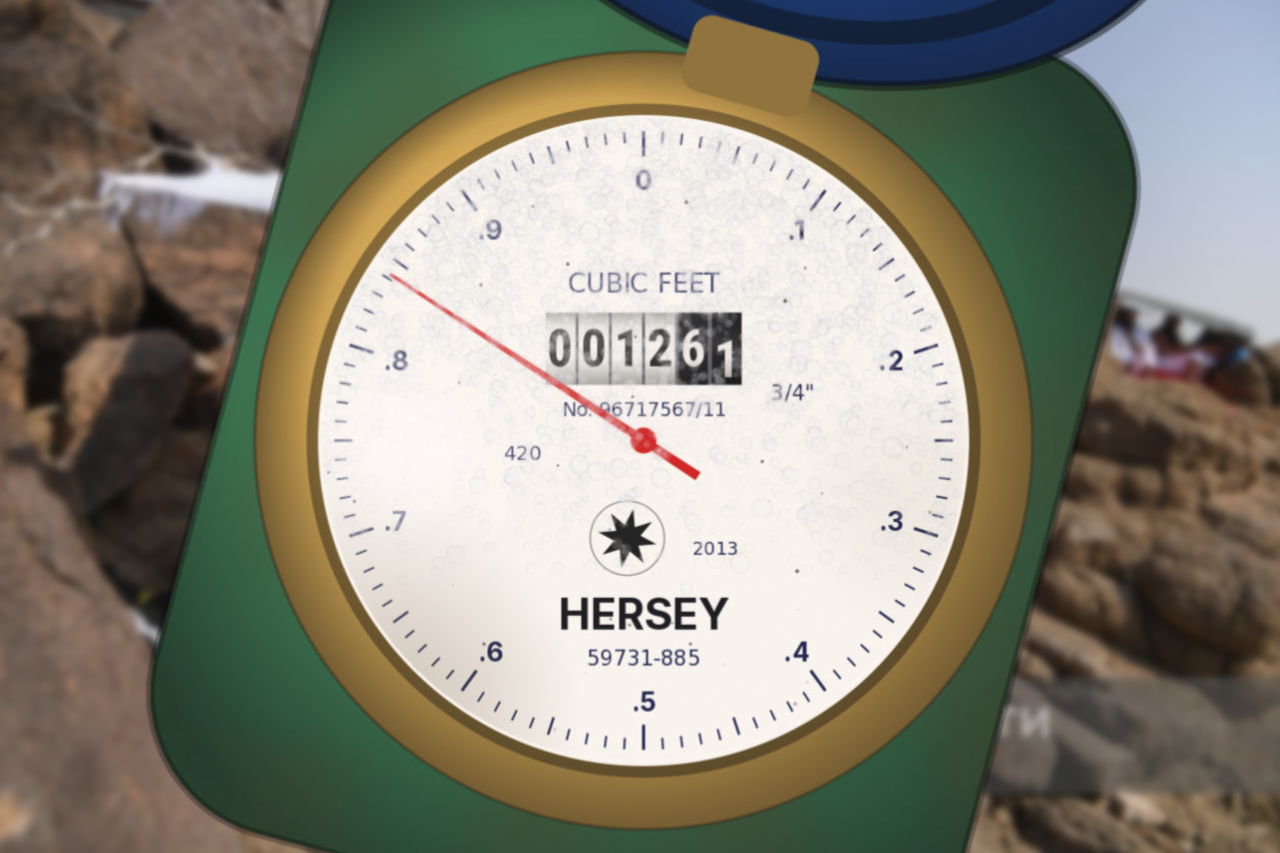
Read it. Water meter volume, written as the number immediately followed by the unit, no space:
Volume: 1260.84ft³
